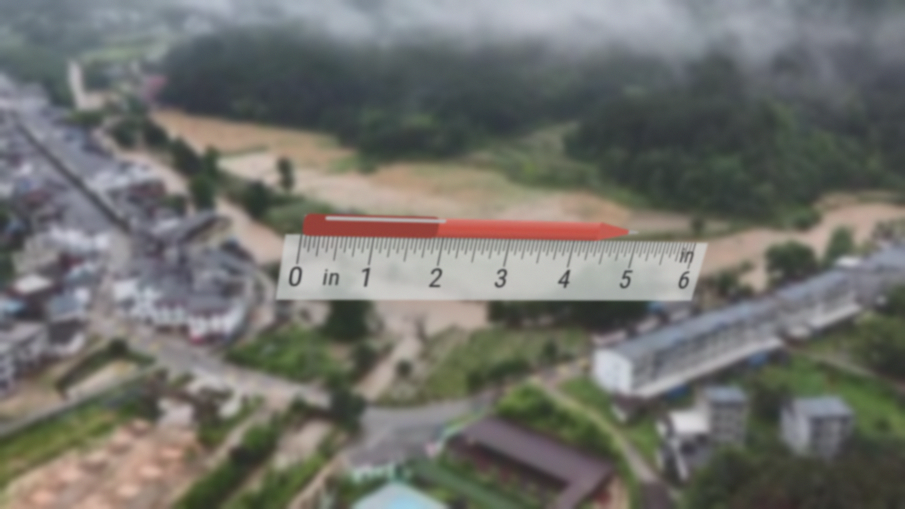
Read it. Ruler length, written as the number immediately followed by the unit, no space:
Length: 5in
